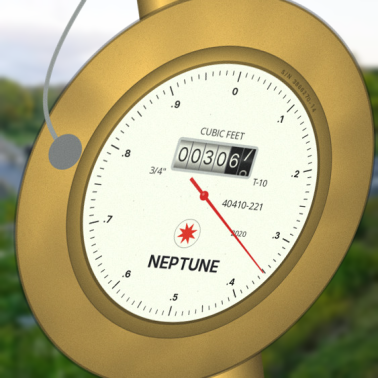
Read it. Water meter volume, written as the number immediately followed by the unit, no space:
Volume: 3067.35ft³
